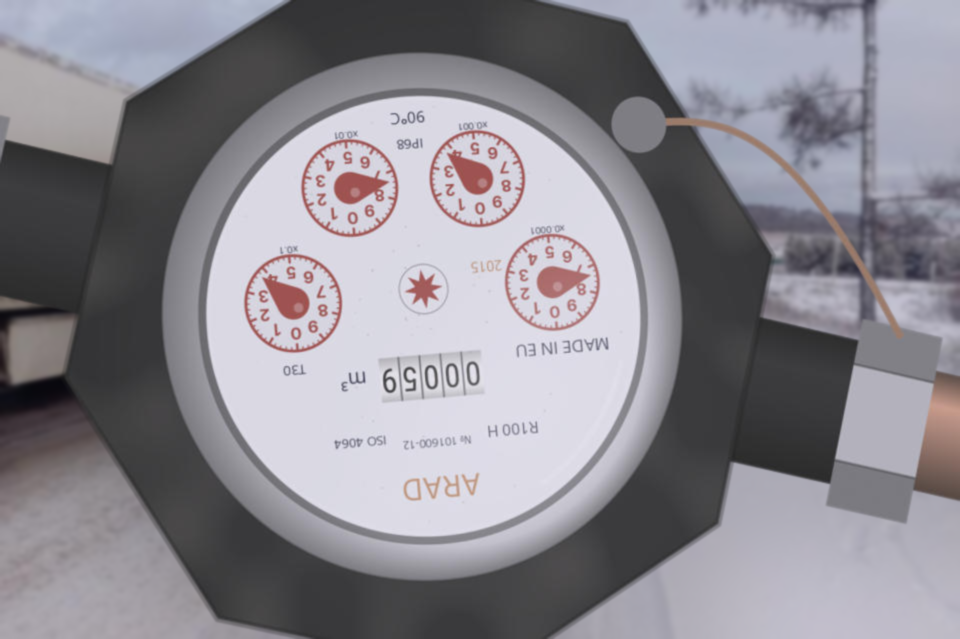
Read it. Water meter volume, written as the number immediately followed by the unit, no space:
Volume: 59.3737m³
